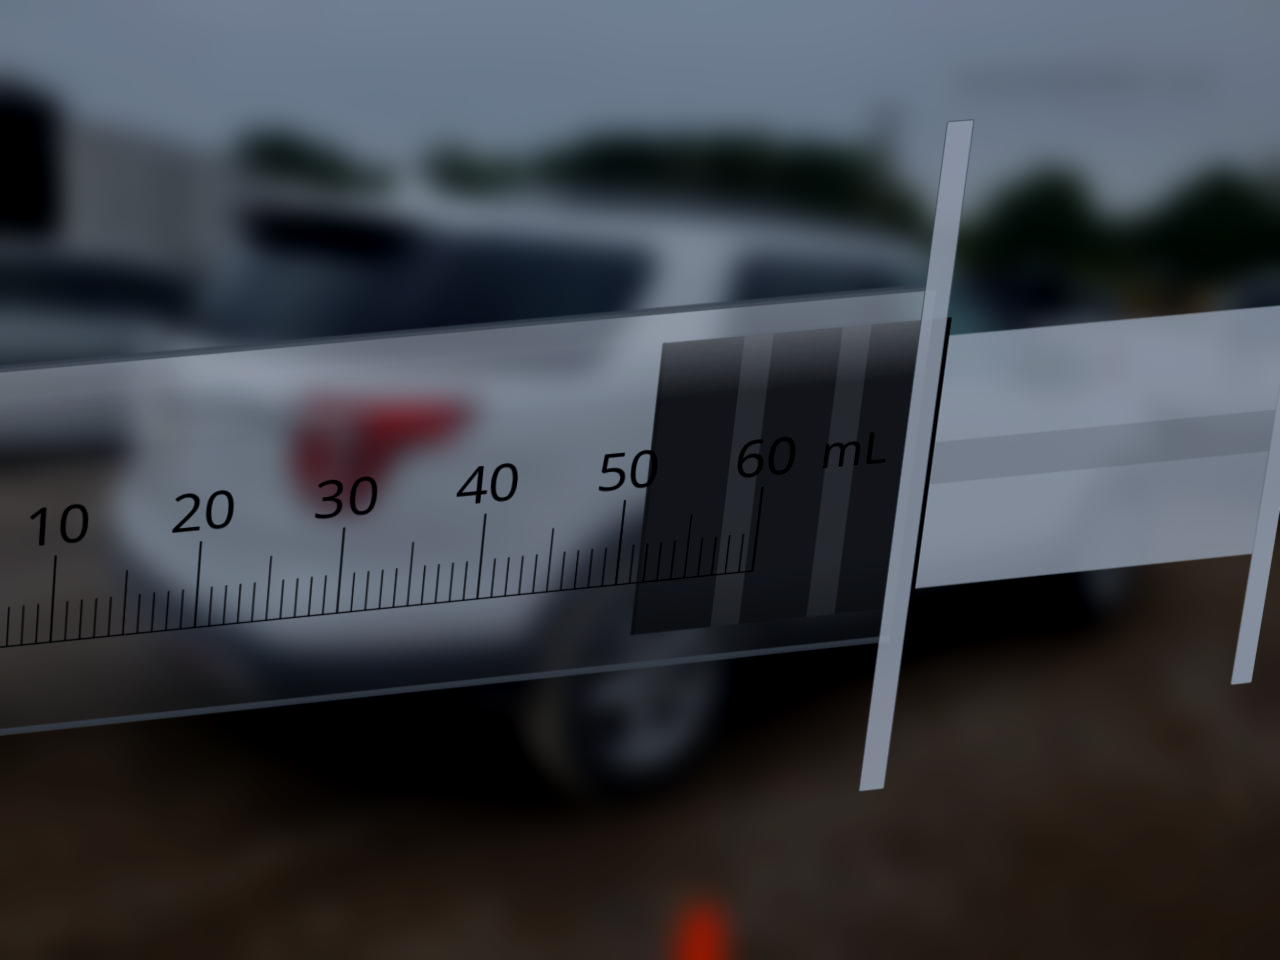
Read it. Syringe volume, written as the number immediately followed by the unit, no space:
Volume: 51.5mL
